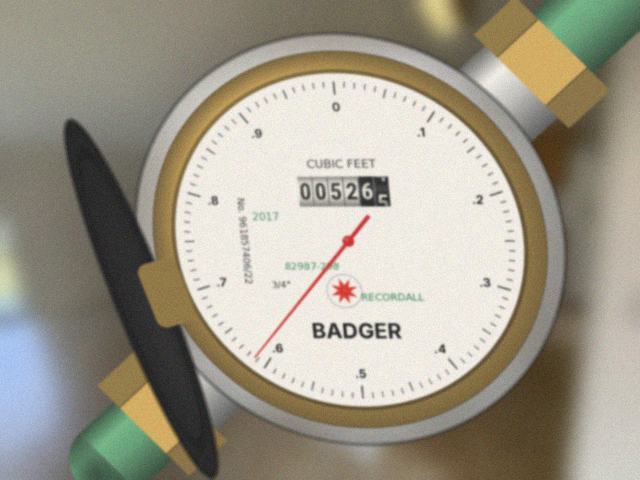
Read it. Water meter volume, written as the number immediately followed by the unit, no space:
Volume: 5264.61ft³
